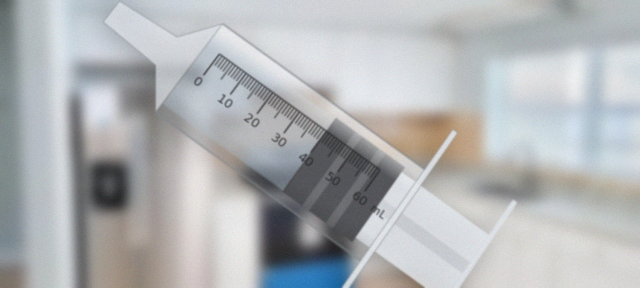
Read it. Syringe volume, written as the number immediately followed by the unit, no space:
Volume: 40mL
